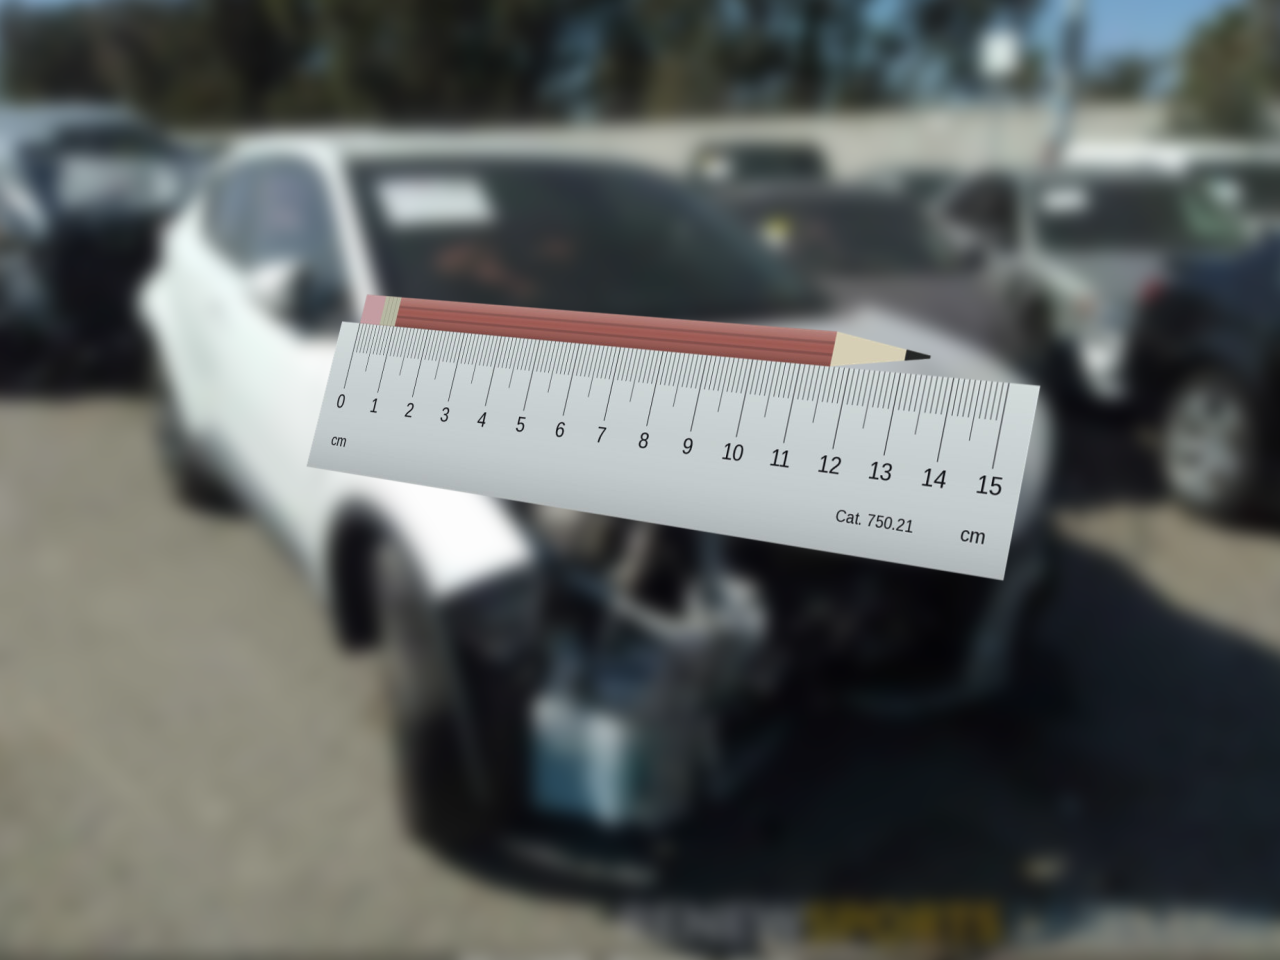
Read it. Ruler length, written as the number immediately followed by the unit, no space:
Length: 13.5cm
